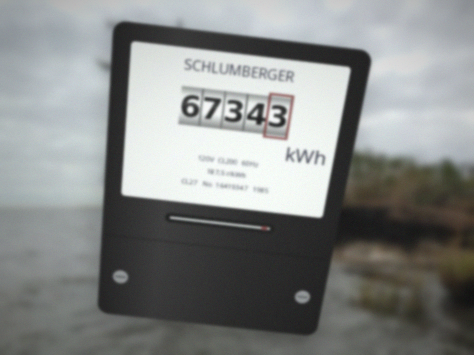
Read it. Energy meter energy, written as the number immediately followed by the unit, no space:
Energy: 6734.3kWh
